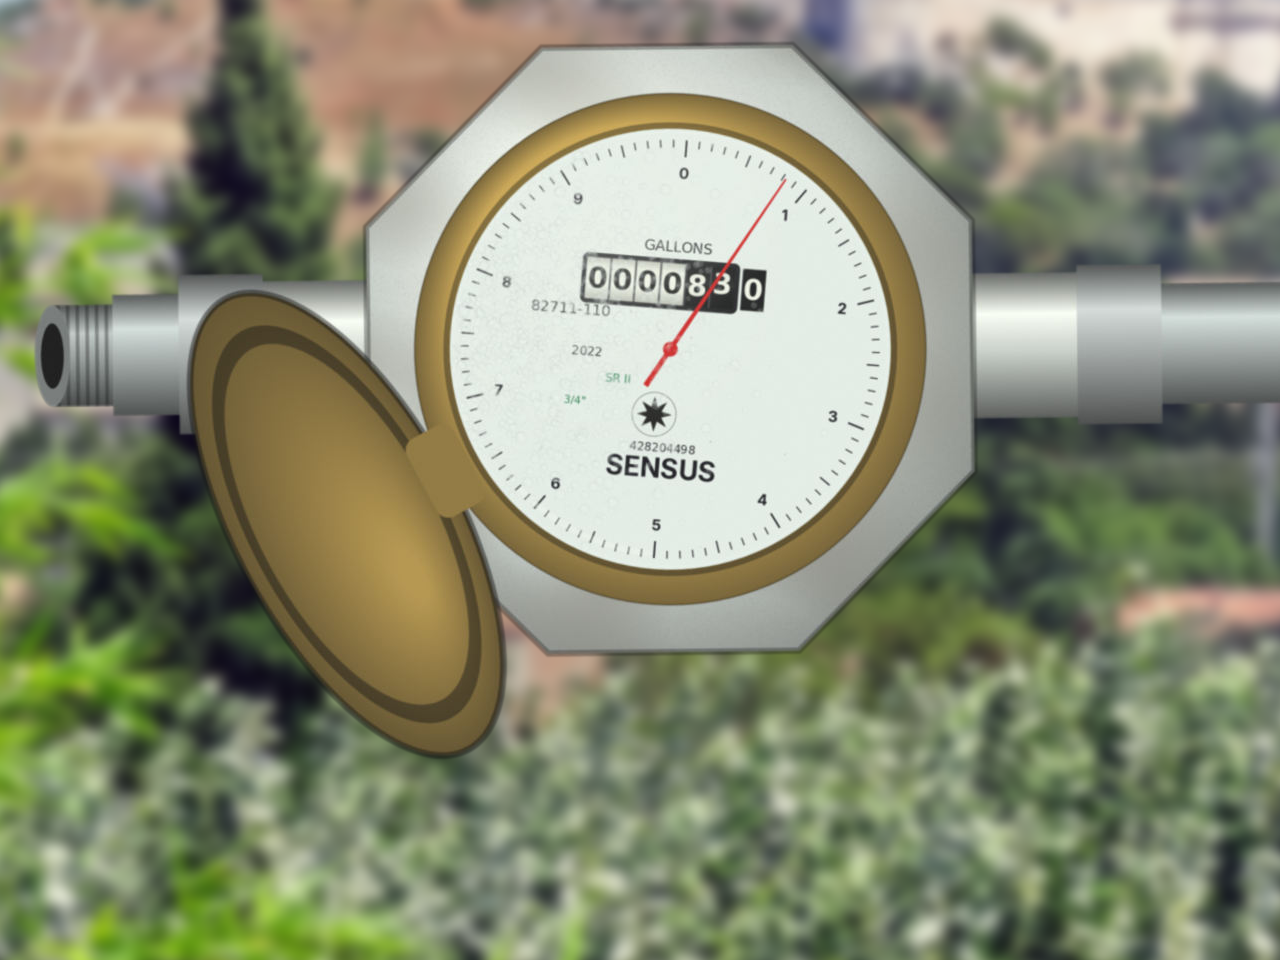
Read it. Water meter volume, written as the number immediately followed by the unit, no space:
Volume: 830.8gal
